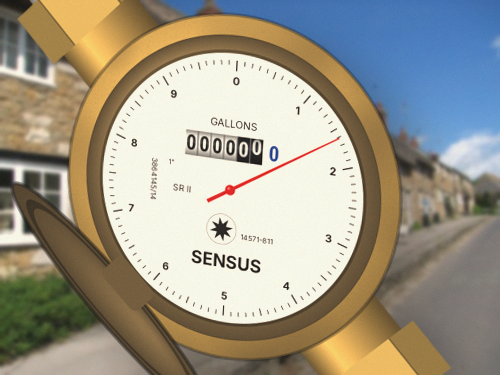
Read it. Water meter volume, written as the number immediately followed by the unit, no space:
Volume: 1.6gal
